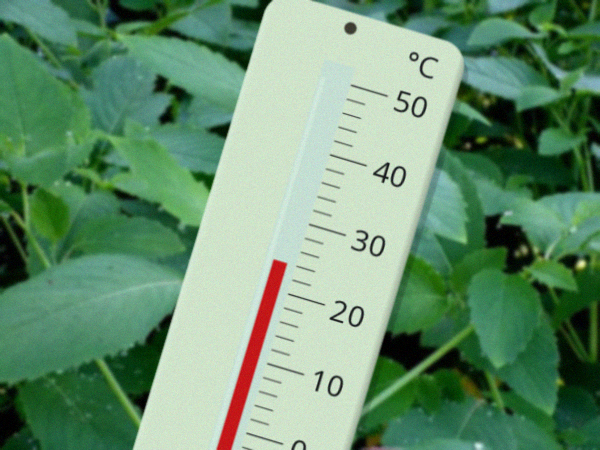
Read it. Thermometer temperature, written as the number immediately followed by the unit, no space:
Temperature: 24°C
